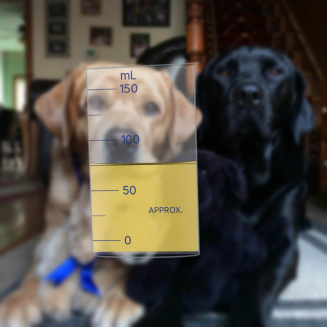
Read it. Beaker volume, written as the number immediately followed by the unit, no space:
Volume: 75mL
